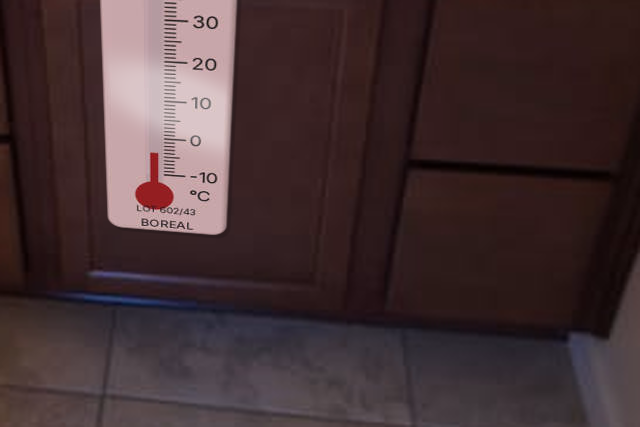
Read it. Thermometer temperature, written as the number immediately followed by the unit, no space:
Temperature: -4°C
